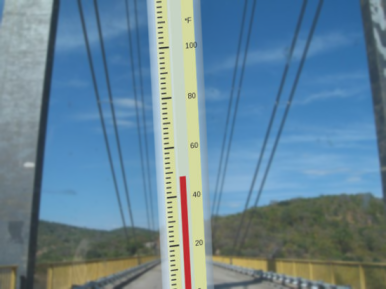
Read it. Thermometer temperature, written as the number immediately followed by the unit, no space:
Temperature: 48°F
